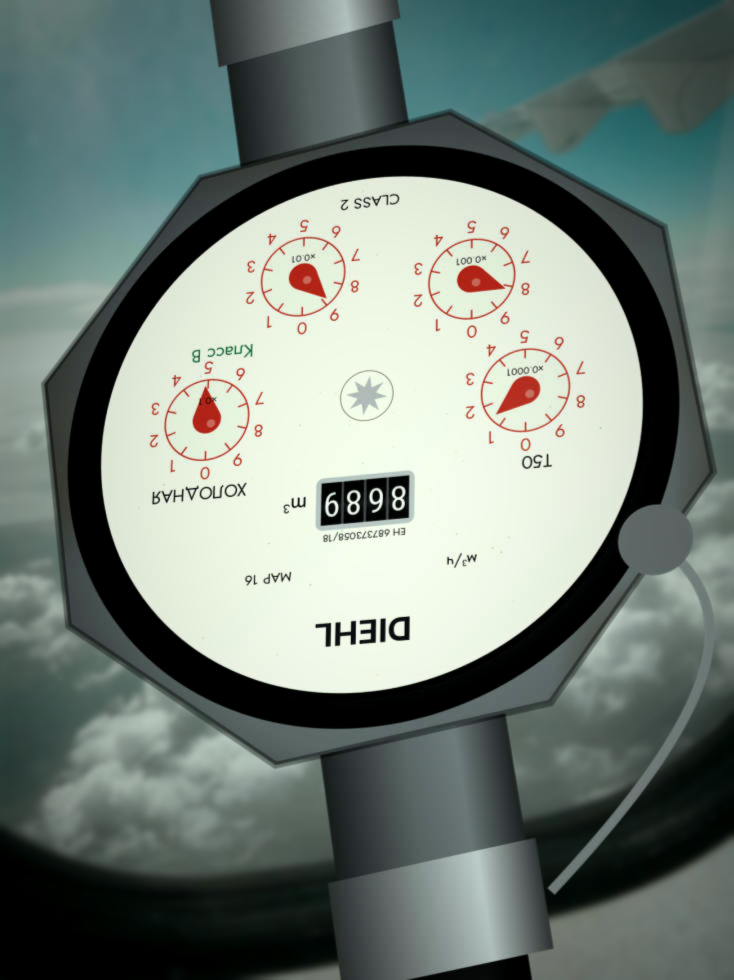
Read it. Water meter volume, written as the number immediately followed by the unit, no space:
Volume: 8689.4881m³
